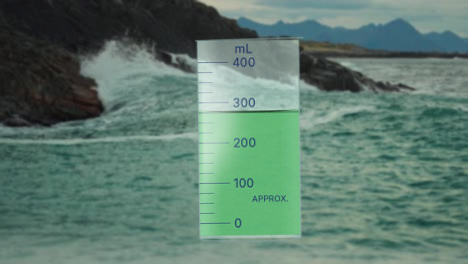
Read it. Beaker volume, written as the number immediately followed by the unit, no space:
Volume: 275mL
